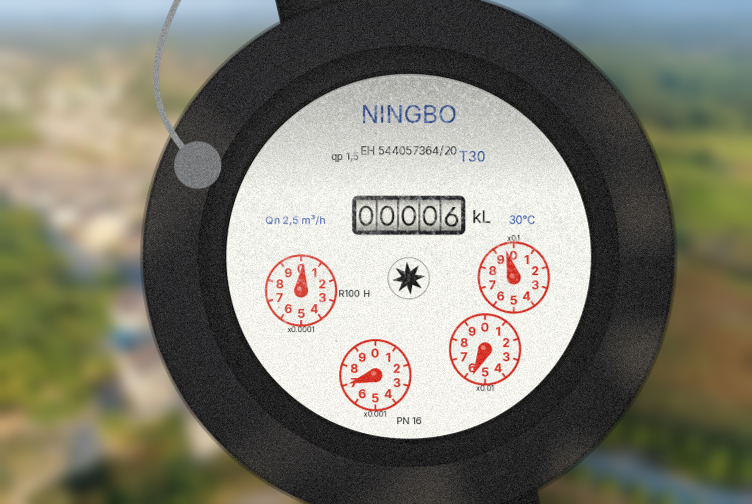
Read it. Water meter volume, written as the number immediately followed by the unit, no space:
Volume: 5.9570kL
